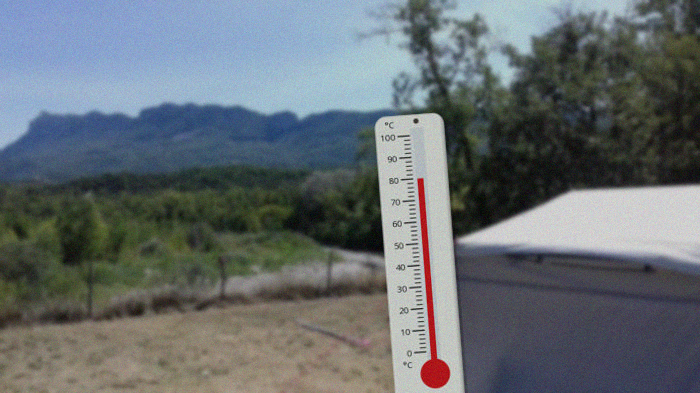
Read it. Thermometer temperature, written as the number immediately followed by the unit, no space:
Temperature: 80°C
